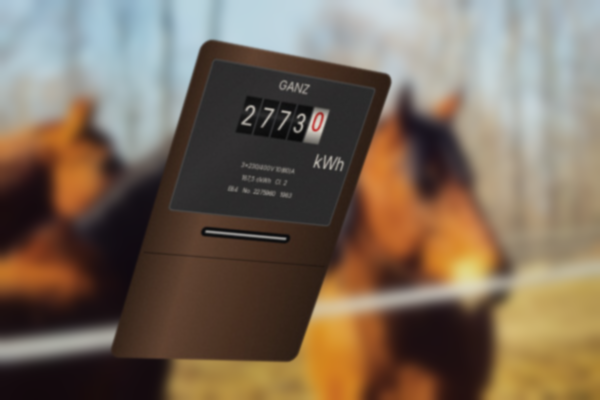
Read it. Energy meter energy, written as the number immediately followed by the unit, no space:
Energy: 2773.0kWh
